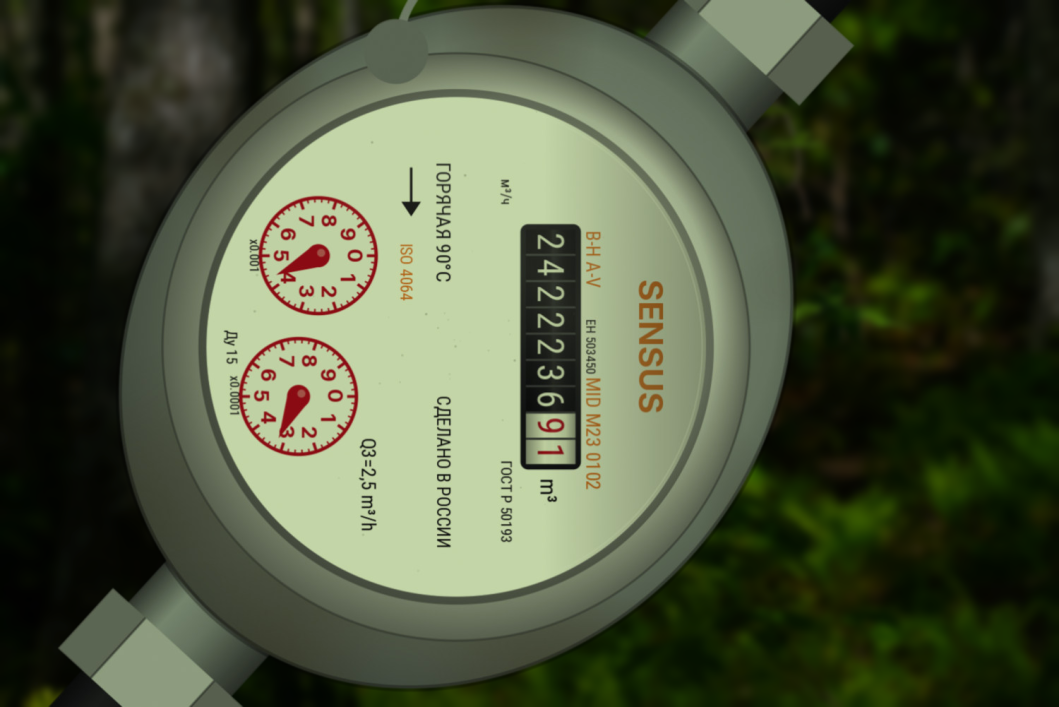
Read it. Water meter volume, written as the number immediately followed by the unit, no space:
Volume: 2422236.9143m³
